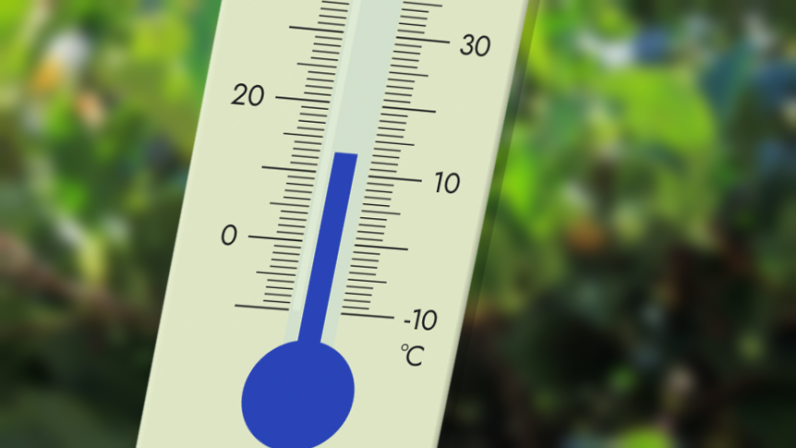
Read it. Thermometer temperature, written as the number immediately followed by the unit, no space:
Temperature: 13°C
